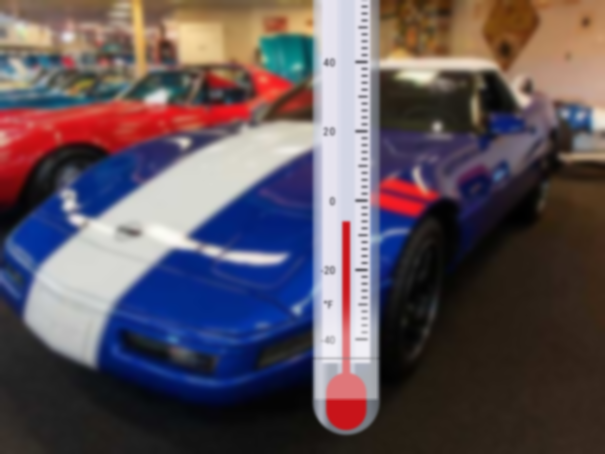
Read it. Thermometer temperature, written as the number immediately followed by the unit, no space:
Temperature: -6°F
